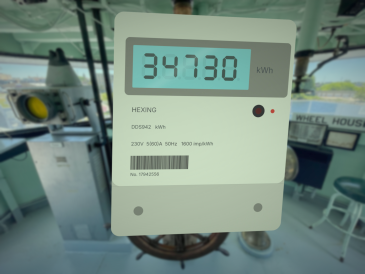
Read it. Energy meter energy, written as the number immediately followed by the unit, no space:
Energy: 34730kWh
